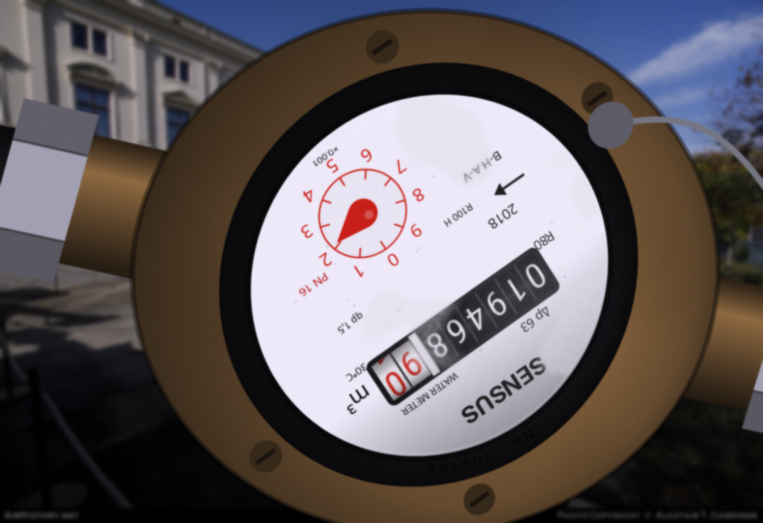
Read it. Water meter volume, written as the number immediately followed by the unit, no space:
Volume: 19468.902m³
